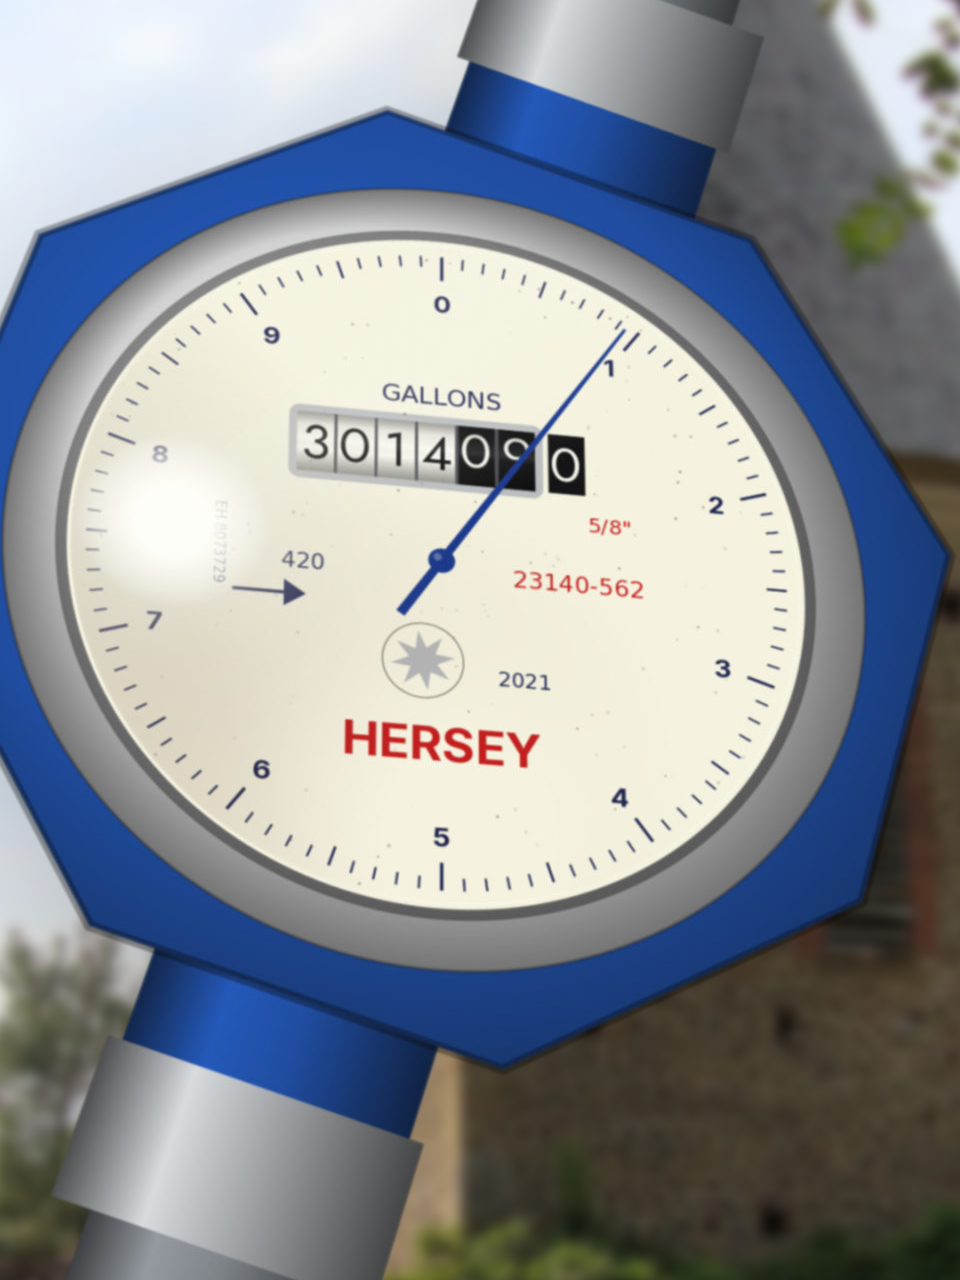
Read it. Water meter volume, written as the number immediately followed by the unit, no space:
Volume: 3014090.9gal
